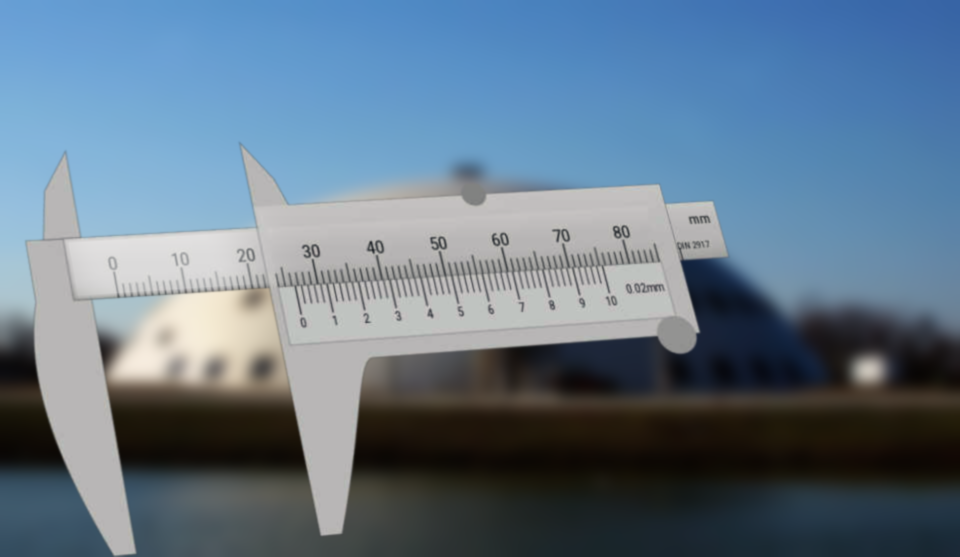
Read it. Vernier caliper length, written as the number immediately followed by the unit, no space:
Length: 26.5mm
